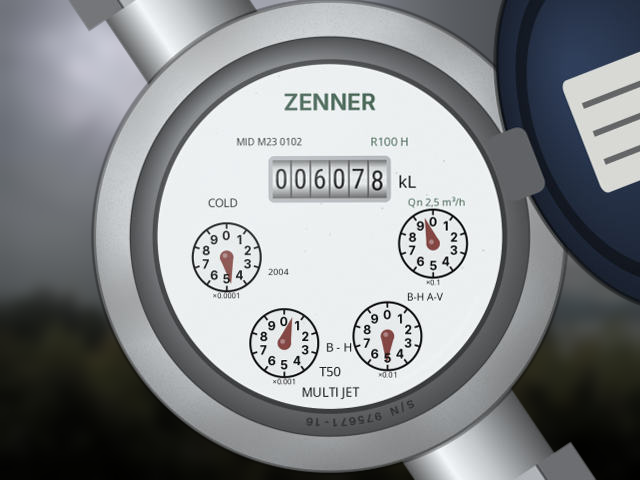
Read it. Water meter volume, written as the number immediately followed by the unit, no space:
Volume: 6077.9504kL
